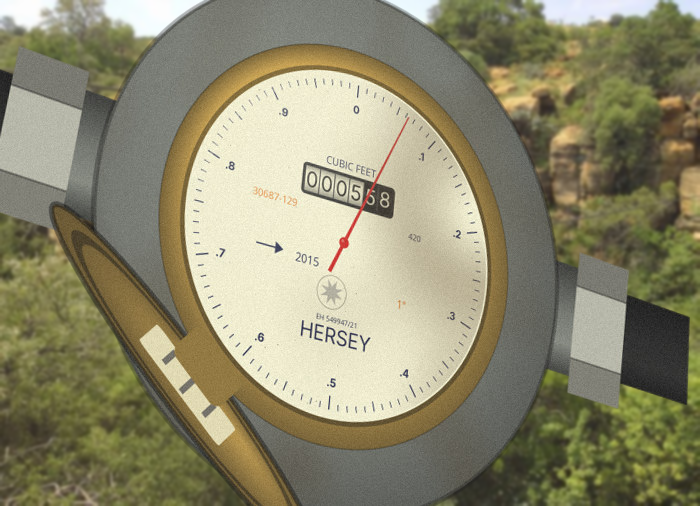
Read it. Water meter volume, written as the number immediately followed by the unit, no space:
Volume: 558.06ft³
